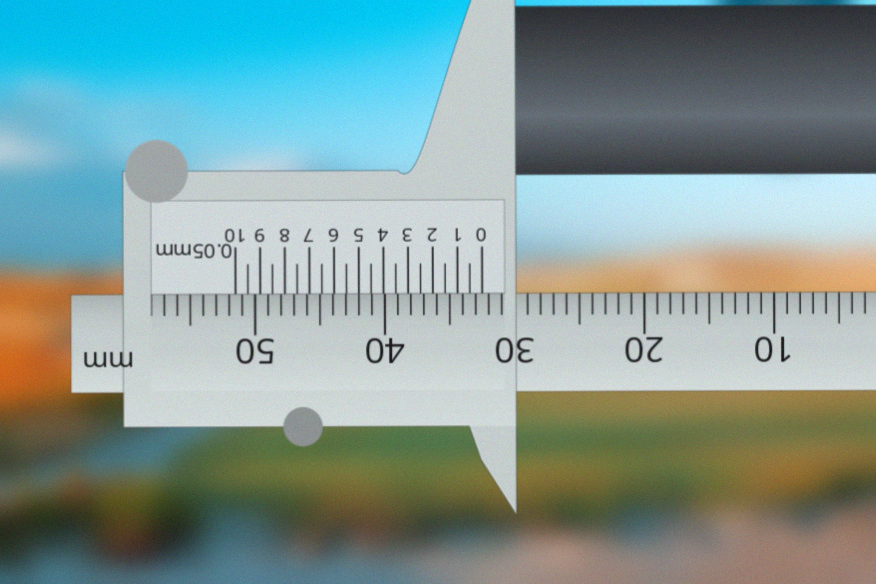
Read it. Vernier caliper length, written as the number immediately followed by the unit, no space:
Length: 32.5mm
